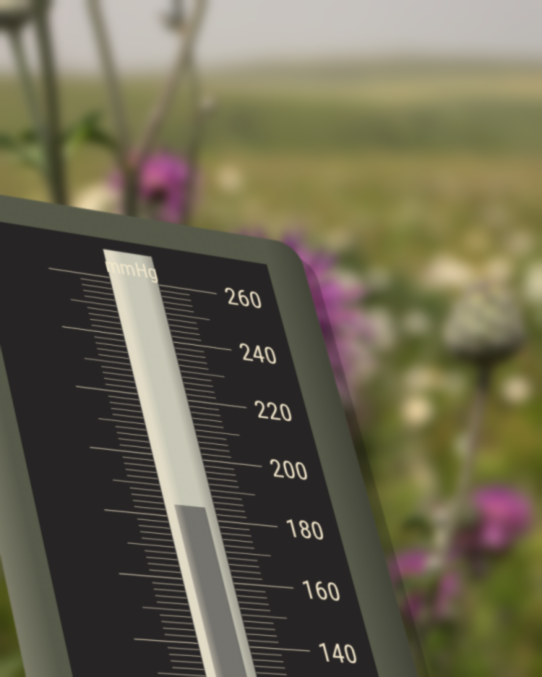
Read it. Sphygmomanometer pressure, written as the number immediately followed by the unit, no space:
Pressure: 184mmHg
